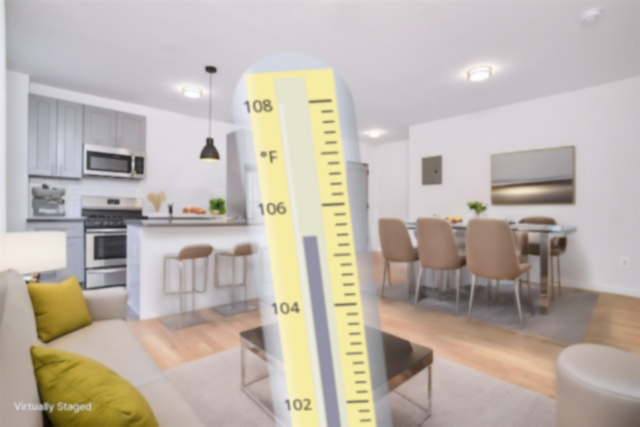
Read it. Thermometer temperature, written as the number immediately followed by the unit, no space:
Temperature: 105.4°F
